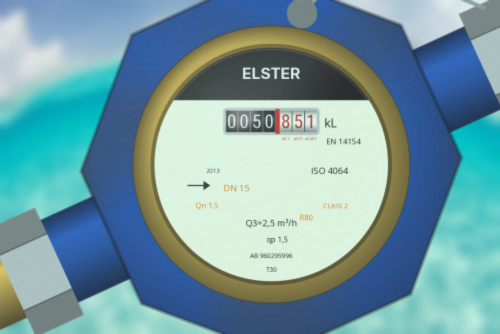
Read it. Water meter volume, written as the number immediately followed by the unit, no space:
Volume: 50.851kL
